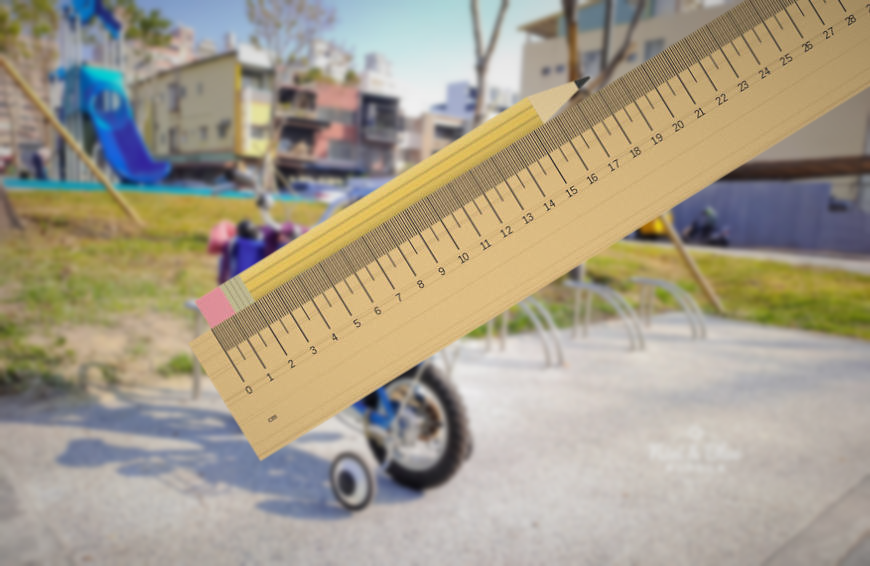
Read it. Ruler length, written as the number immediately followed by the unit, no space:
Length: 18cm
